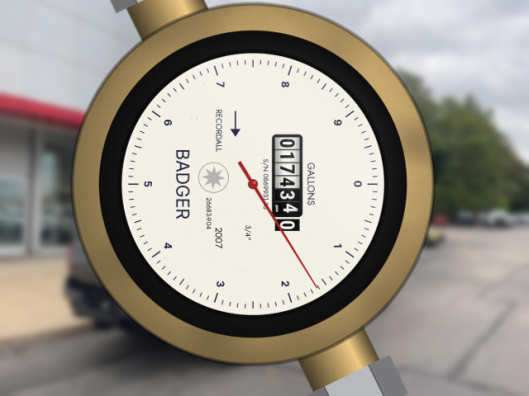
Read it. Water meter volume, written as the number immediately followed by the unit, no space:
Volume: 174341.6gal
